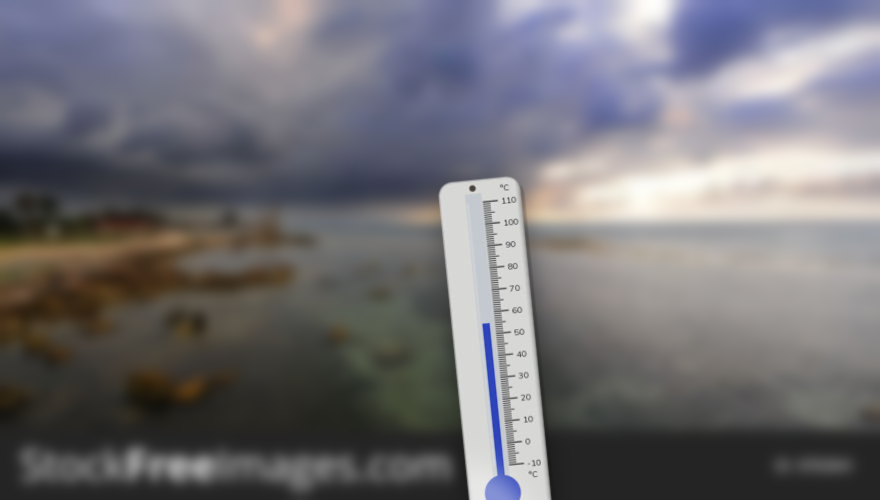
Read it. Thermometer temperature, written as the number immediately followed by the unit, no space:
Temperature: 55°C
